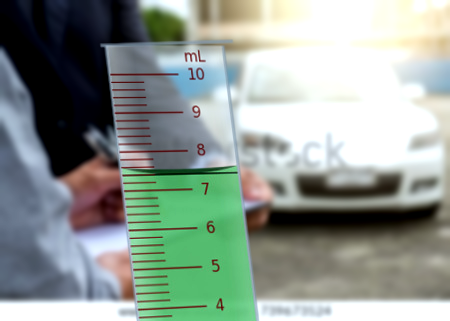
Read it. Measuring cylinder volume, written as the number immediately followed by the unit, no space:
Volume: 7.4mL
